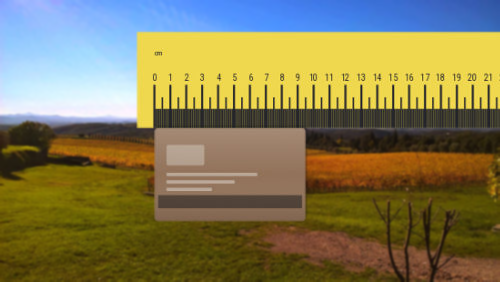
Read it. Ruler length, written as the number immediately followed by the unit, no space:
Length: 9.5cm
